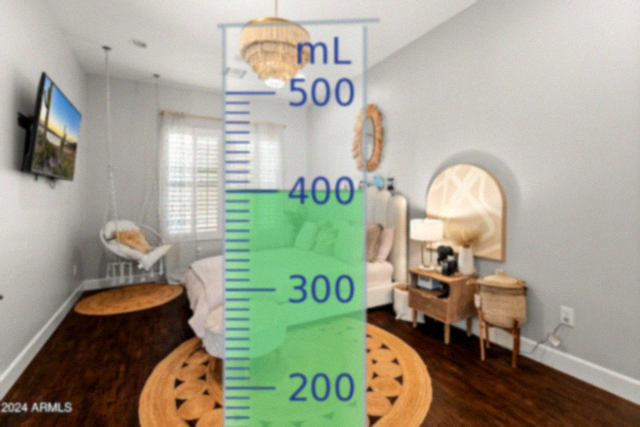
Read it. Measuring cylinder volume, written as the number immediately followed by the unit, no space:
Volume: 400mL
